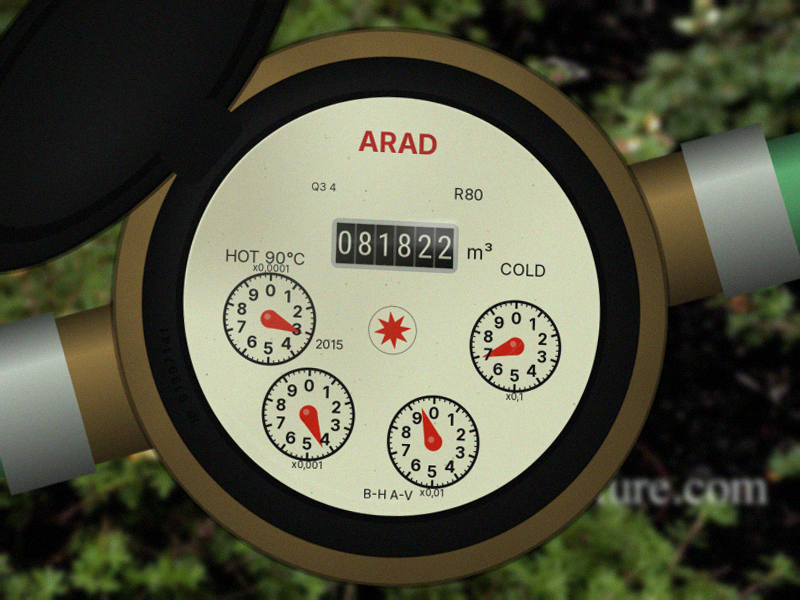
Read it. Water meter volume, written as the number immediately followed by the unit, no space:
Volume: 81822.6943m³
